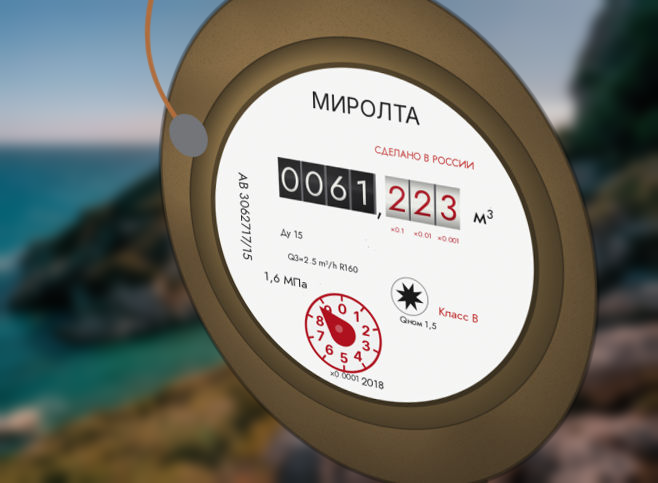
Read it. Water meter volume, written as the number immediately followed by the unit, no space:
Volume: 61.2238m³
